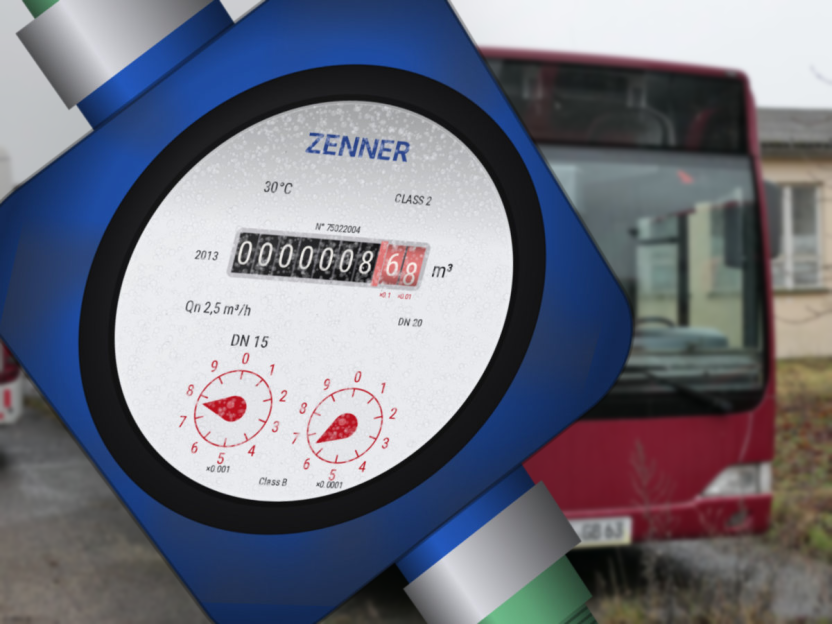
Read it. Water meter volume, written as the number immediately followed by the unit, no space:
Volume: 8.6776m³
